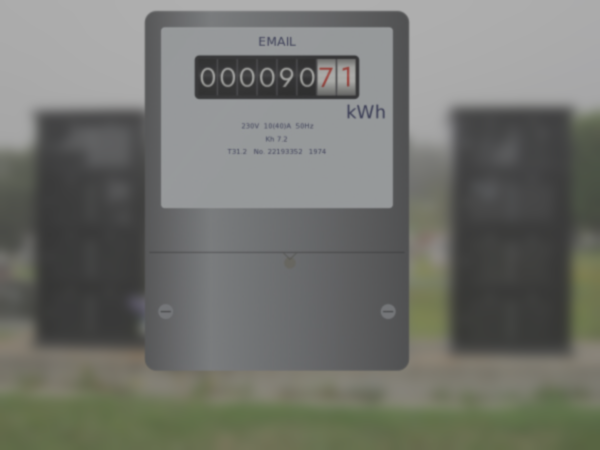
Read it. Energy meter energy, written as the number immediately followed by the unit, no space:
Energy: 90.71kWh
